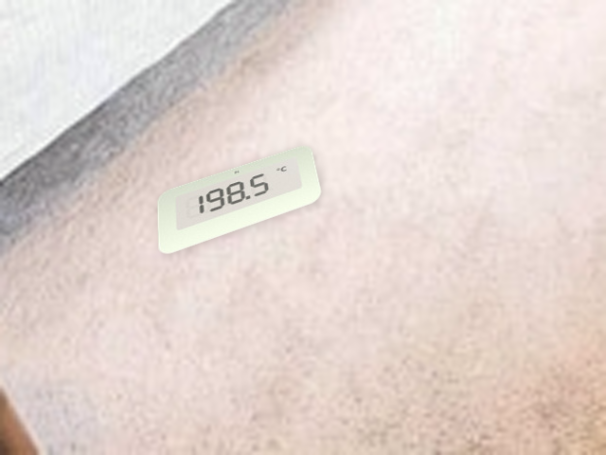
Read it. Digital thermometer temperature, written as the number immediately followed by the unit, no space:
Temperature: 198.5°C
